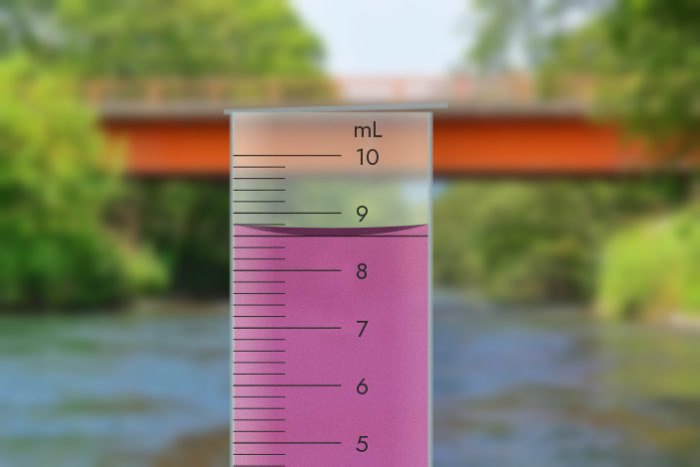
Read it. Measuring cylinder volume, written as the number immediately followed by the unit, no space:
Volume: 8.6mL
